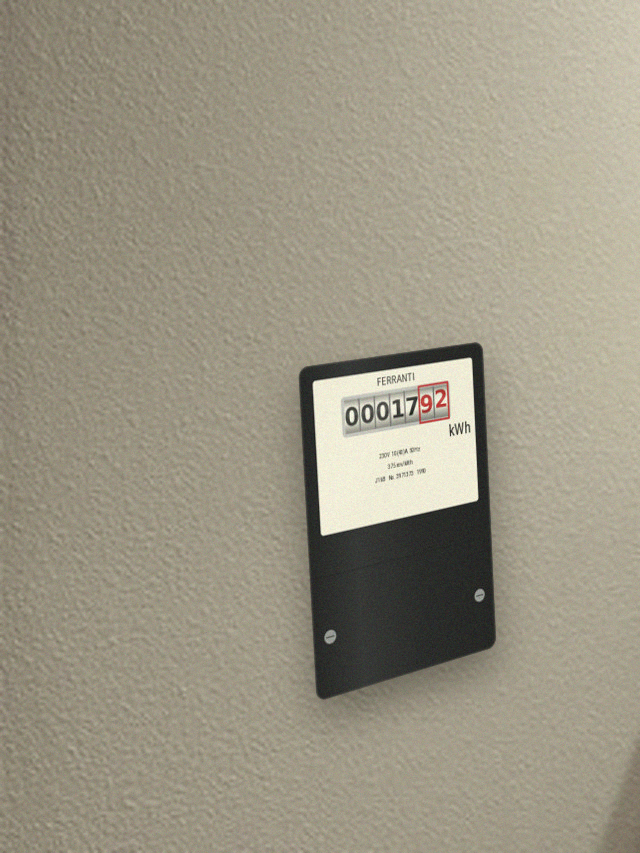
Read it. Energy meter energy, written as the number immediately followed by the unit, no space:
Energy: 17.92kWh
